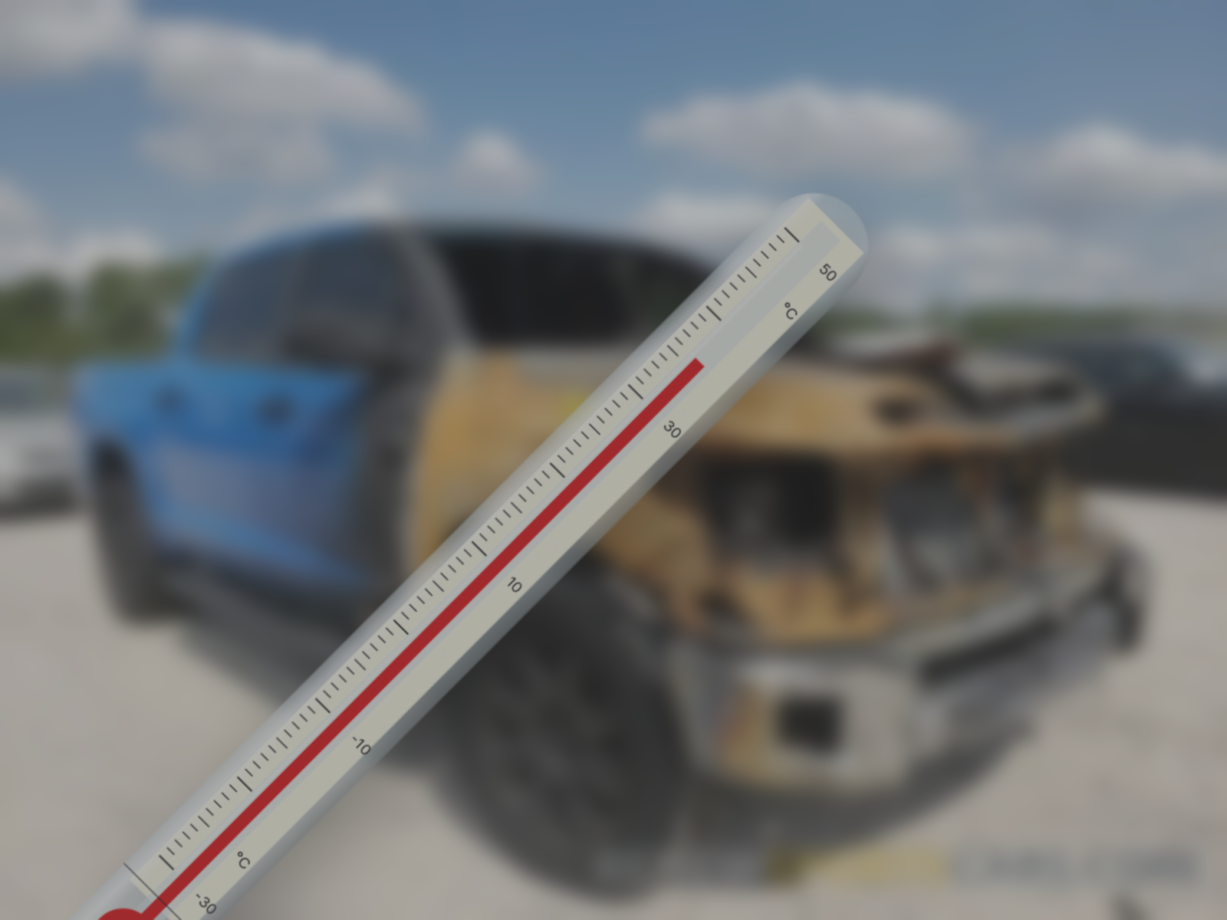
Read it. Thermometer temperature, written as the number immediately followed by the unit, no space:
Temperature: 36°C
